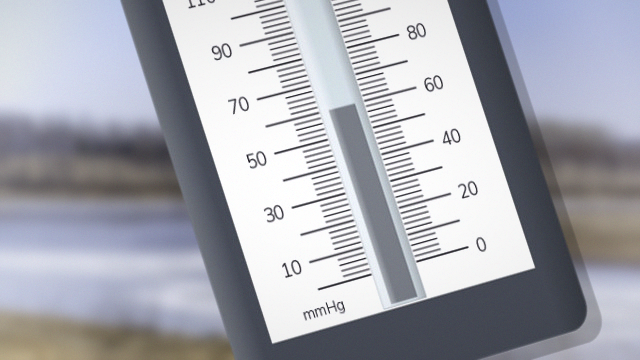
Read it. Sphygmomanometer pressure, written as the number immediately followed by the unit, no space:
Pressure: 60mmHg
